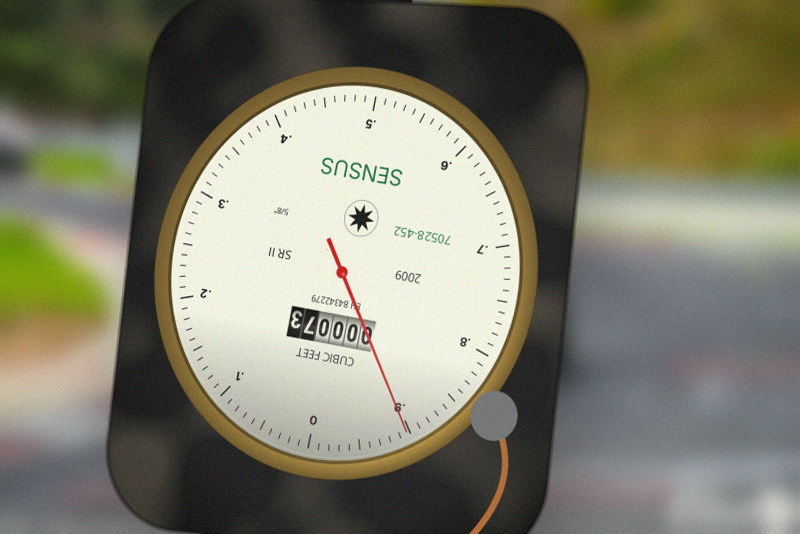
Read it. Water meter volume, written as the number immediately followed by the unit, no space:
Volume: 72.90ft³
